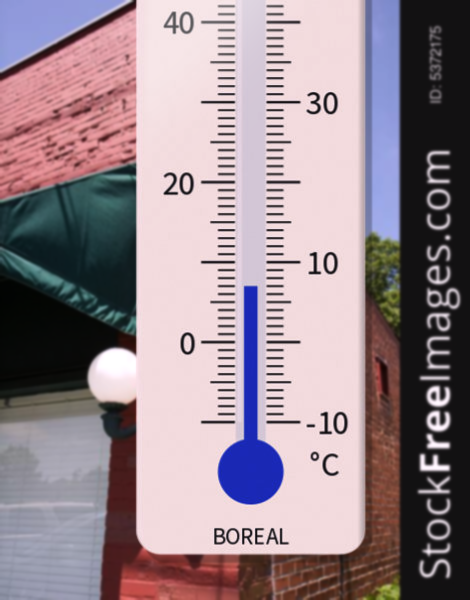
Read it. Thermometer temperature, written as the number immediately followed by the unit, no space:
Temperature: 7°C
